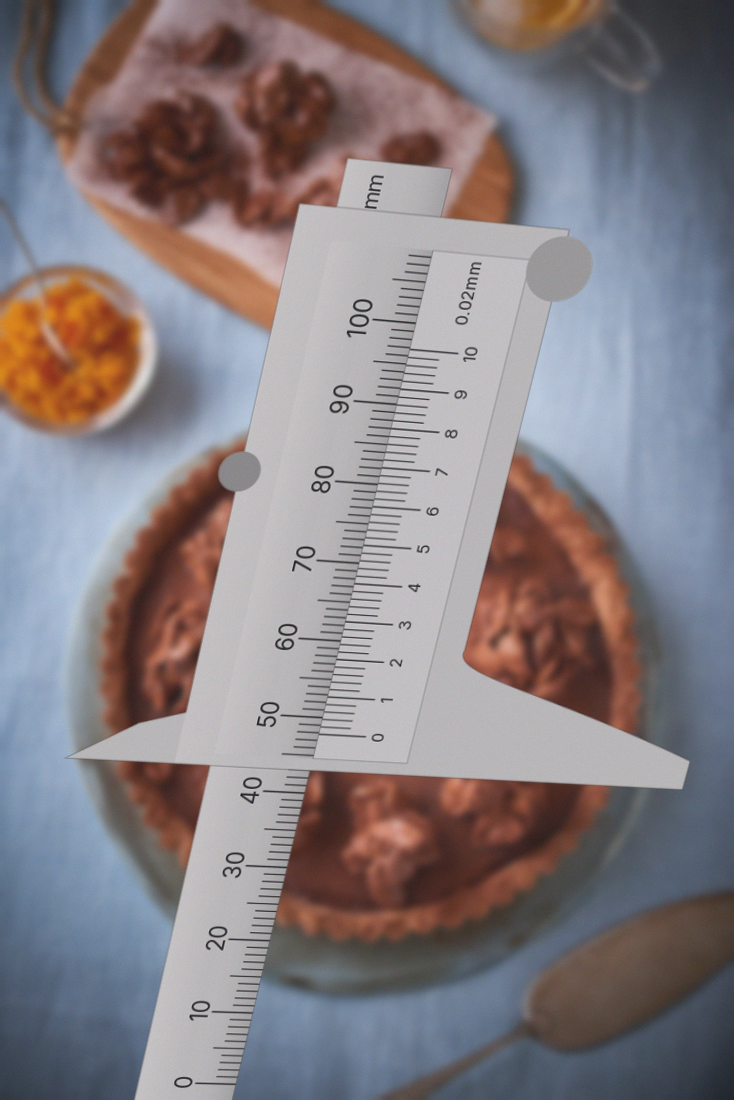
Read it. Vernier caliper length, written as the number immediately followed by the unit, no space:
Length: 47.8mm
